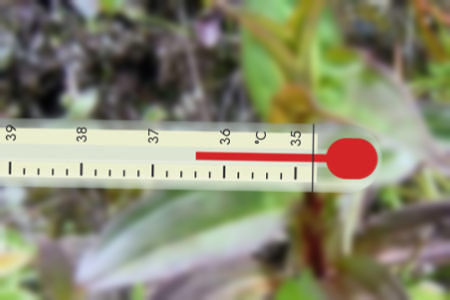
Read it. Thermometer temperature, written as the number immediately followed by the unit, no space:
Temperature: 36.4°C
